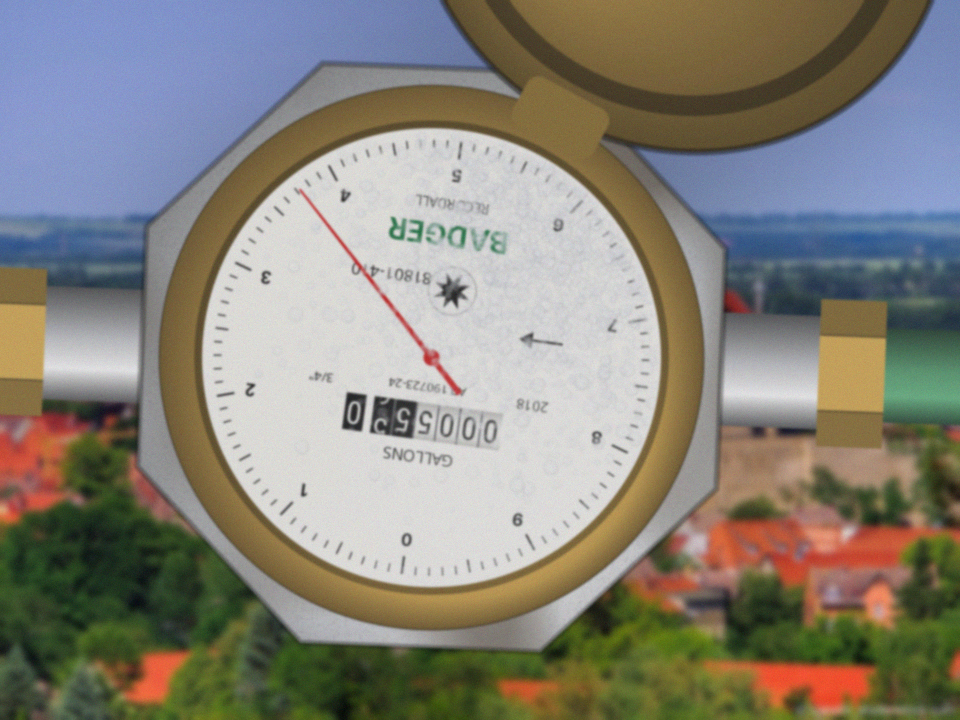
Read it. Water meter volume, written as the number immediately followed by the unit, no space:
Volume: 5553.7gal
